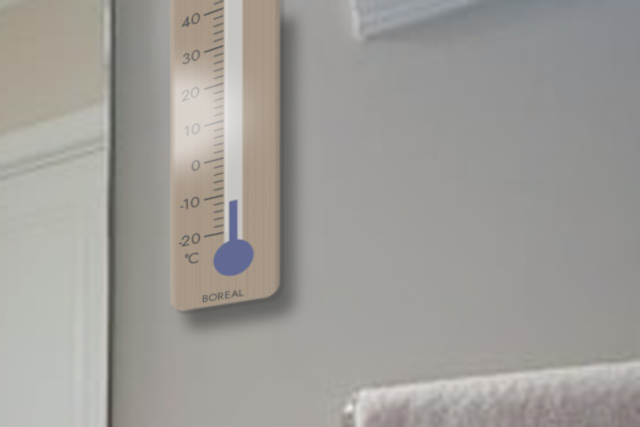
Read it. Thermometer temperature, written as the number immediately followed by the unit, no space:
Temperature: -12°C
